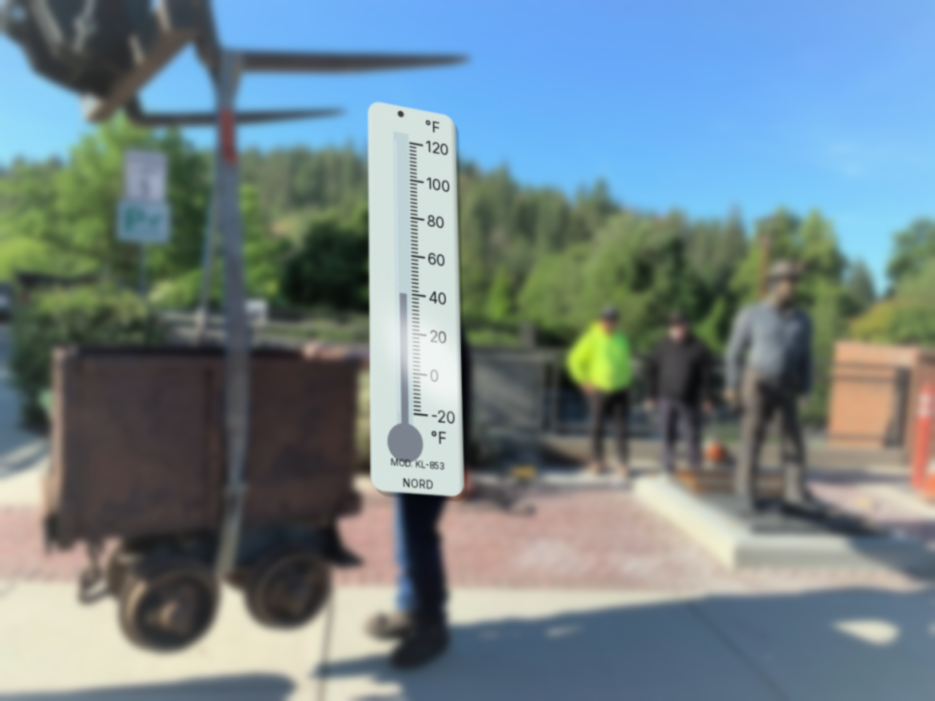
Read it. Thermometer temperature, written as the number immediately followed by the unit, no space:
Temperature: 40°F
